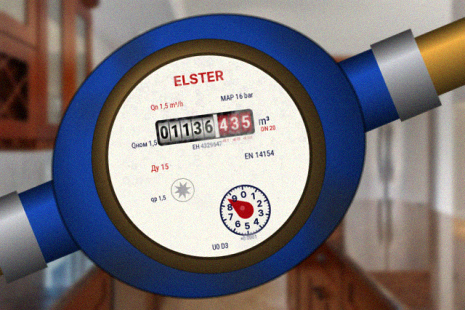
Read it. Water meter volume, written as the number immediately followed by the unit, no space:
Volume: 1136.4358m³
